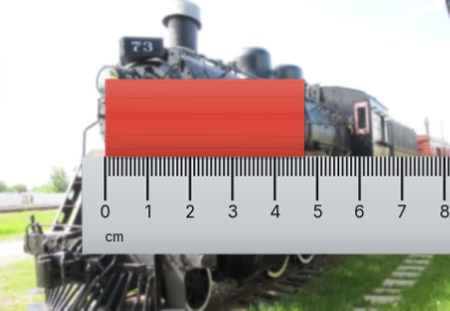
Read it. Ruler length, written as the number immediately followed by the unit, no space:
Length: 4.7cm
